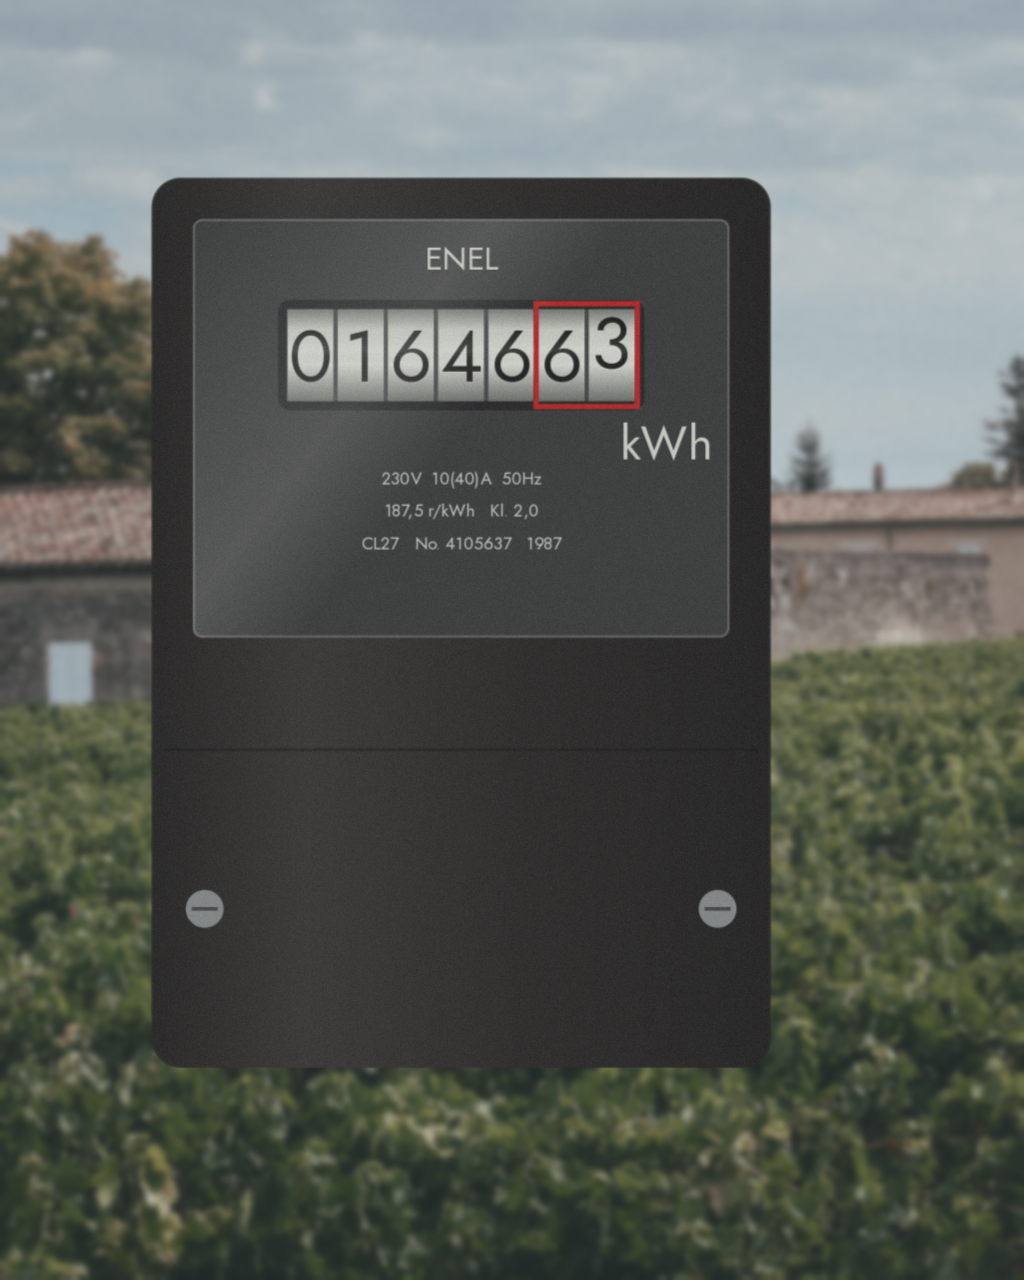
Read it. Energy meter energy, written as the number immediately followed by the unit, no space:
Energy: 1646.63kWh
